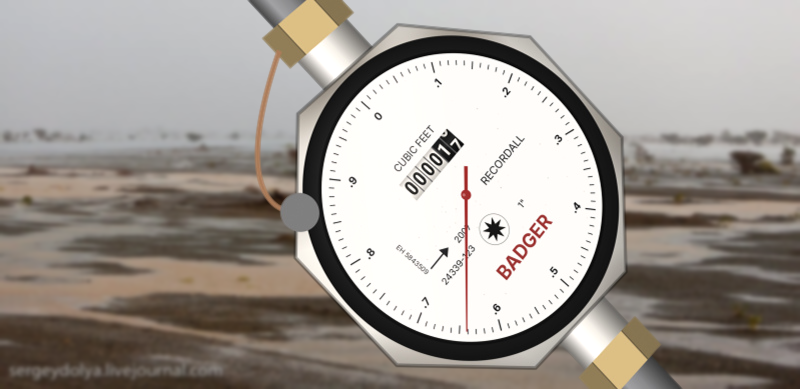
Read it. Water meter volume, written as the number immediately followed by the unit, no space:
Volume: 16.64ft³
